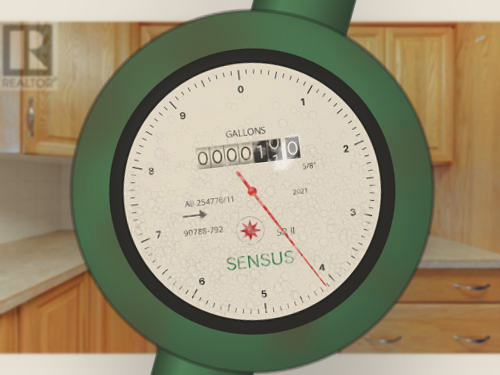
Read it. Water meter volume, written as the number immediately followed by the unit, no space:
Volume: 104.1gal
